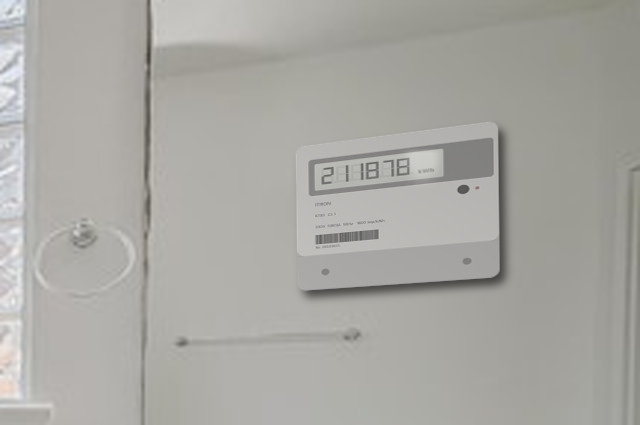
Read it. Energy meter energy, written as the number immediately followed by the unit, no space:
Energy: 211878kWh
